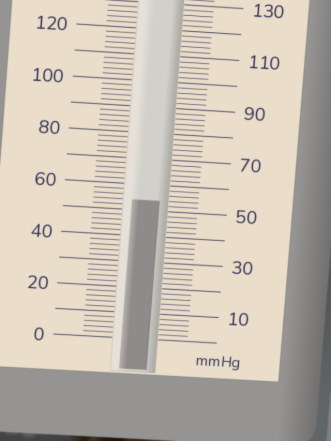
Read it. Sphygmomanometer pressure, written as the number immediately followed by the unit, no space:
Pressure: 54mmHg
